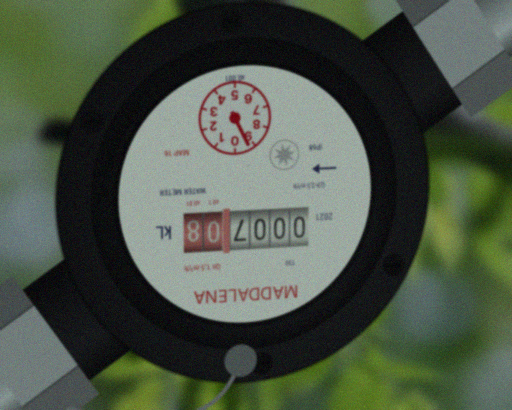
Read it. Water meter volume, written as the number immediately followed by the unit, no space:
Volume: 7.079kL
